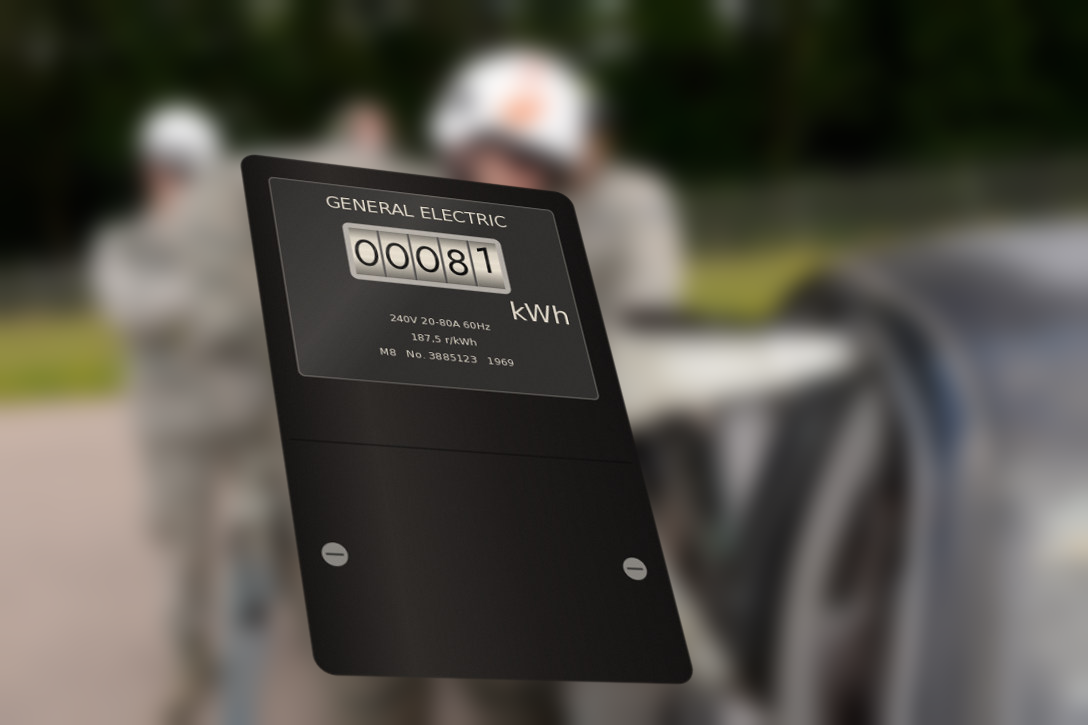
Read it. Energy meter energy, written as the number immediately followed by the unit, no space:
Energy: 81kWh
